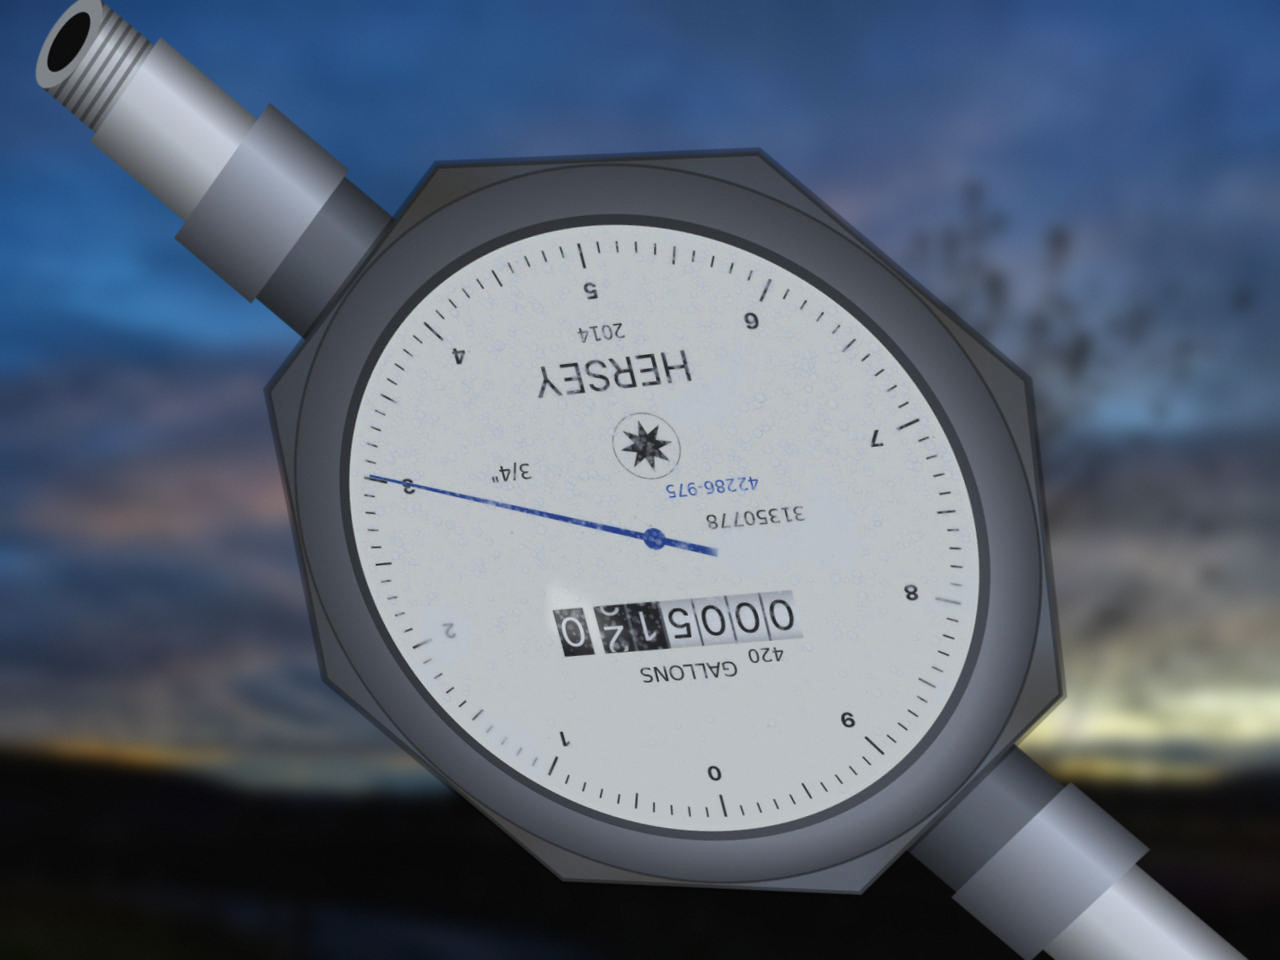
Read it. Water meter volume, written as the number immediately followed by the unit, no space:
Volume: 5123.0gal
